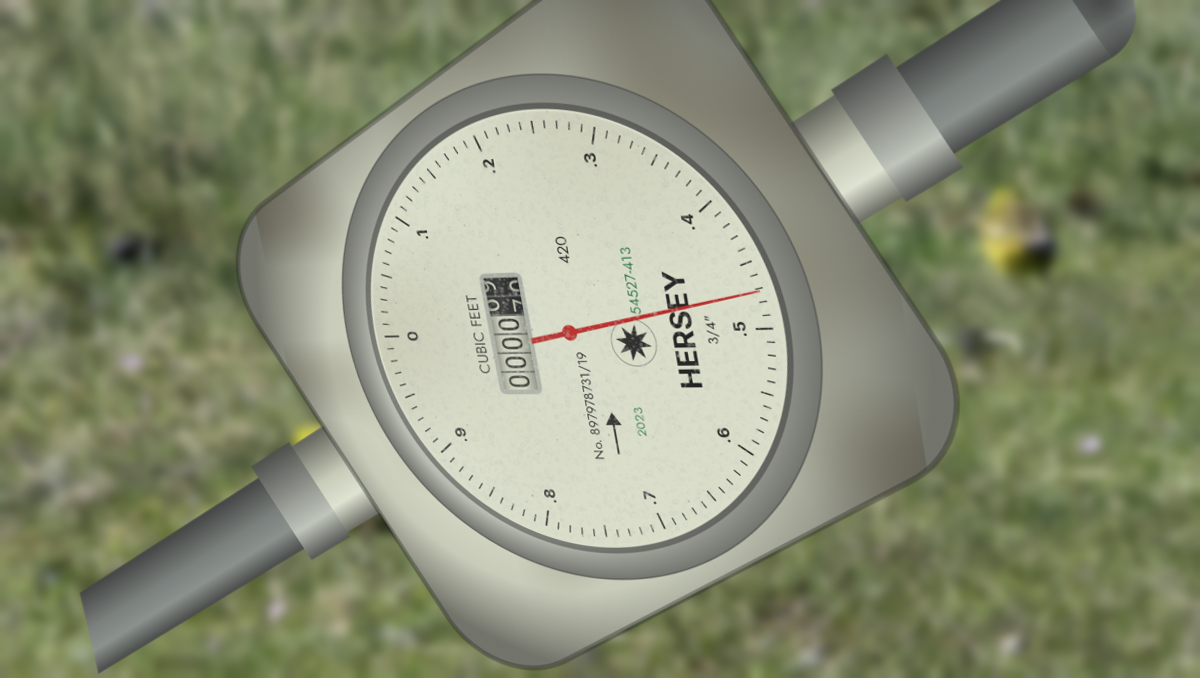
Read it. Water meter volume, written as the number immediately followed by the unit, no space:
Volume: 69.47ft³
